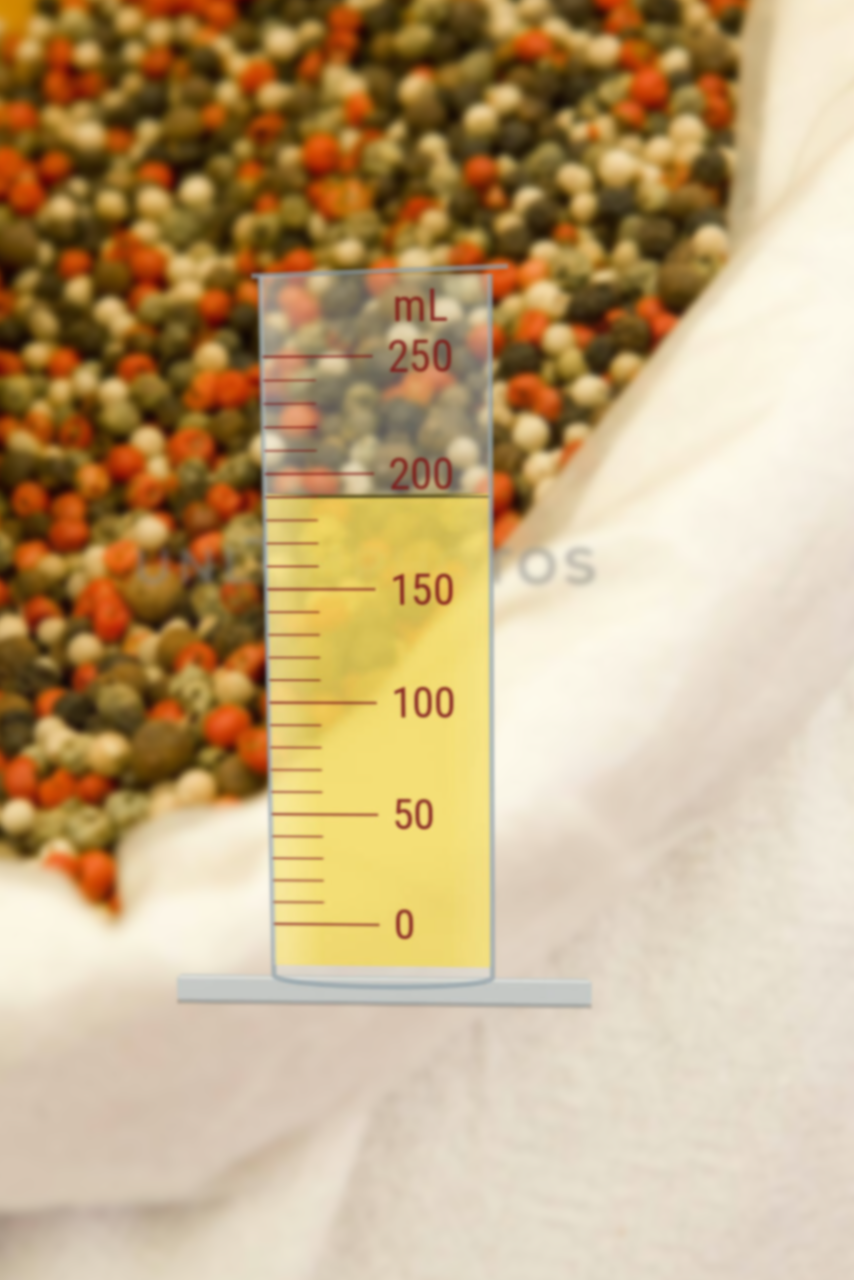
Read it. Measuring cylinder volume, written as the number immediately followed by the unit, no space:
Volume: 190mL
